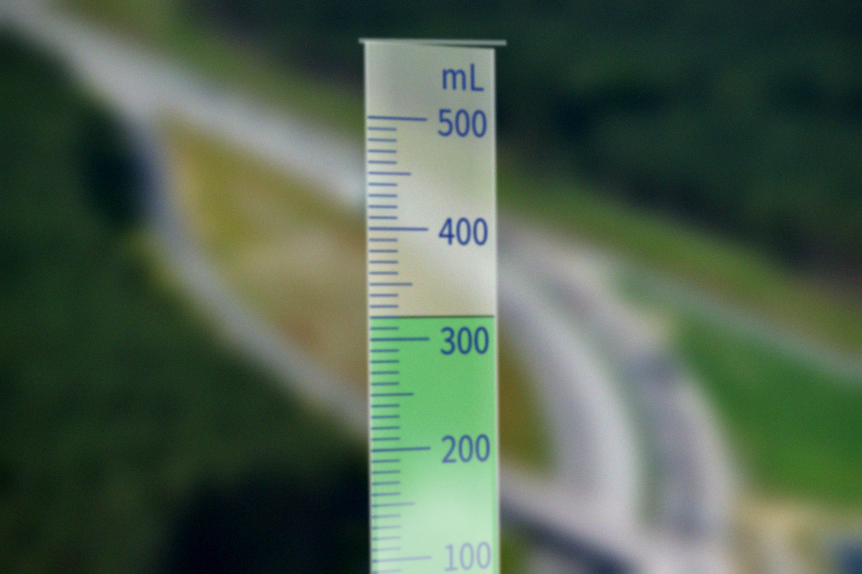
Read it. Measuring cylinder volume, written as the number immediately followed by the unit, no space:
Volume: 320mL
